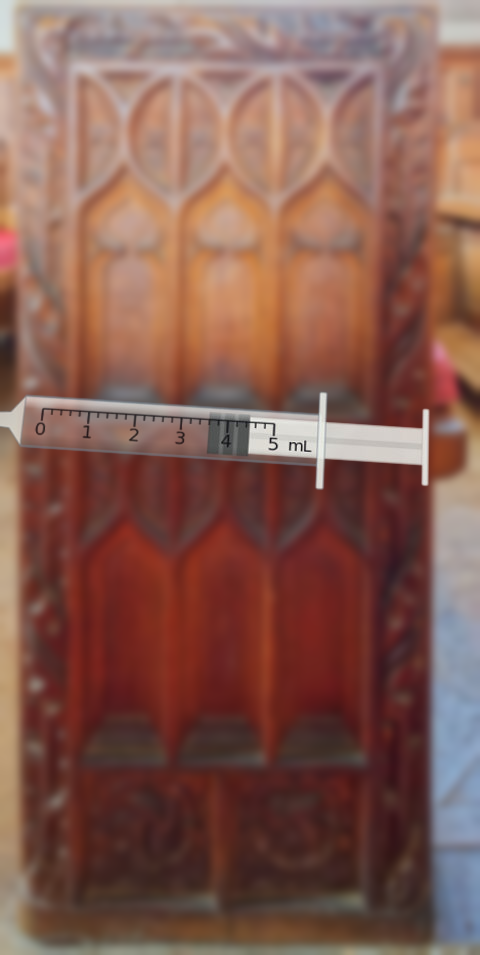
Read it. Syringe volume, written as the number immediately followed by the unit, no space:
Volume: 3.6mL
